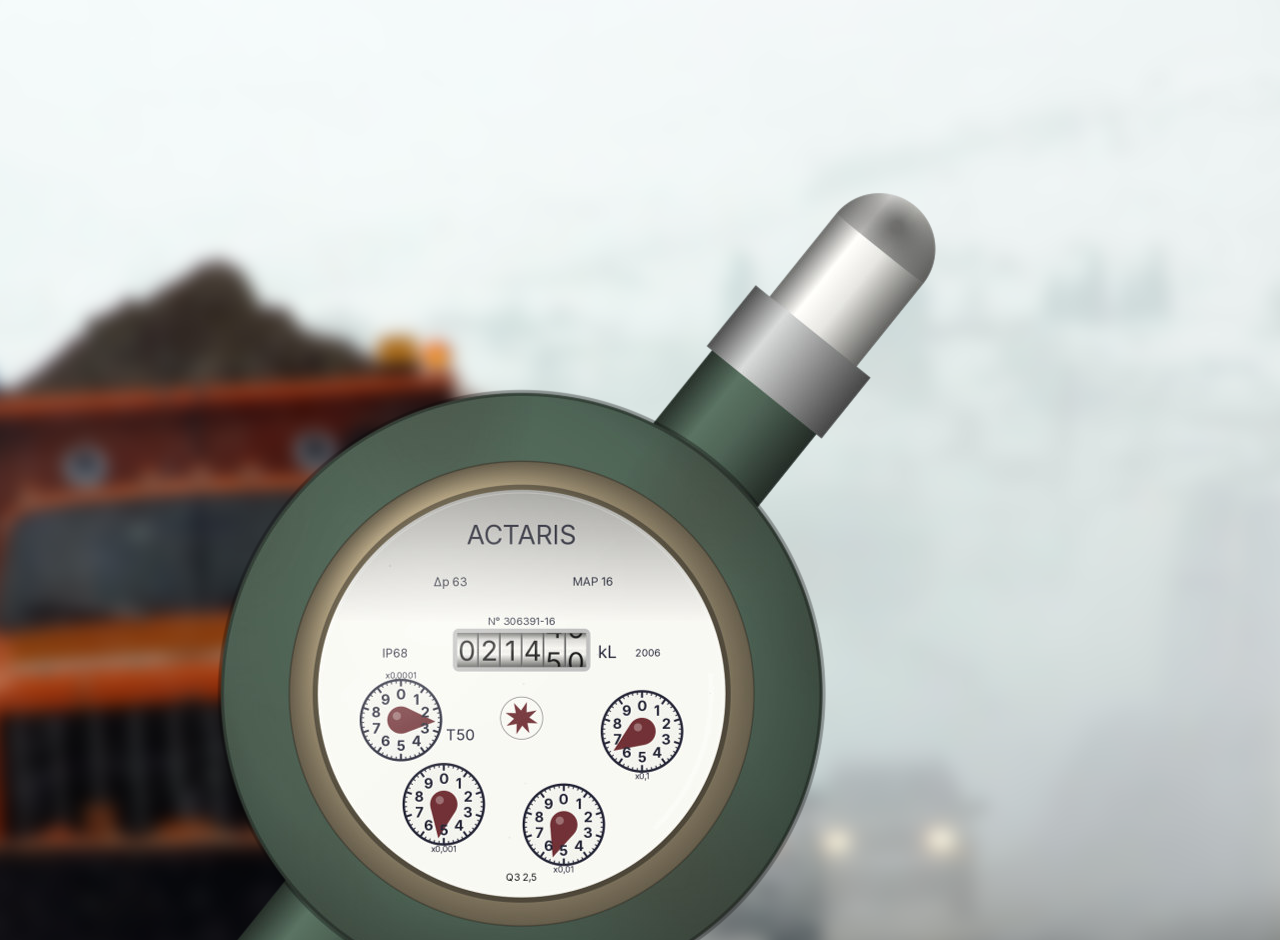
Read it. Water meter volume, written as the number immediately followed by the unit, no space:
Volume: 21449.6552kL
